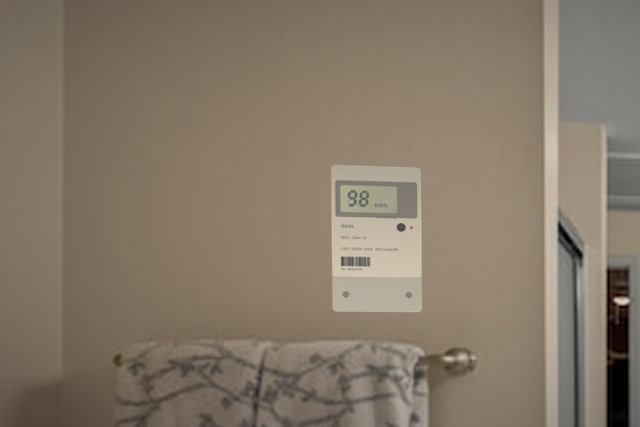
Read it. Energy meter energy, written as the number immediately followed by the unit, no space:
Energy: 98kWh
